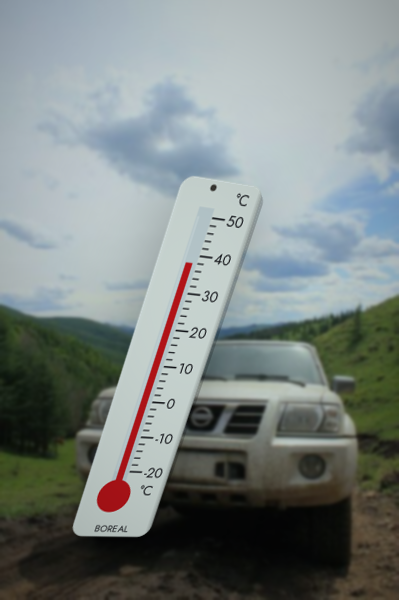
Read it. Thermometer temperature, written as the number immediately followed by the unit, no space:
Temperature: 38°C
